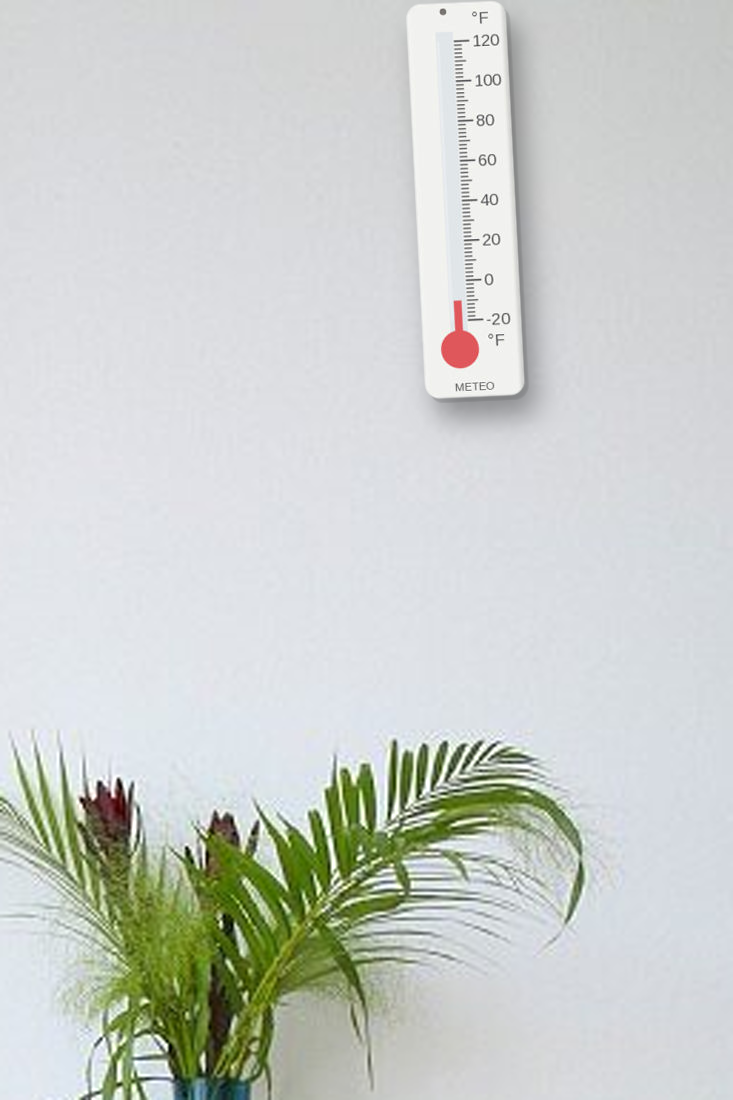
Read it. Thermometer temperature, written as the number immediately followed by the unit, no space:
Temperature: -10°F
